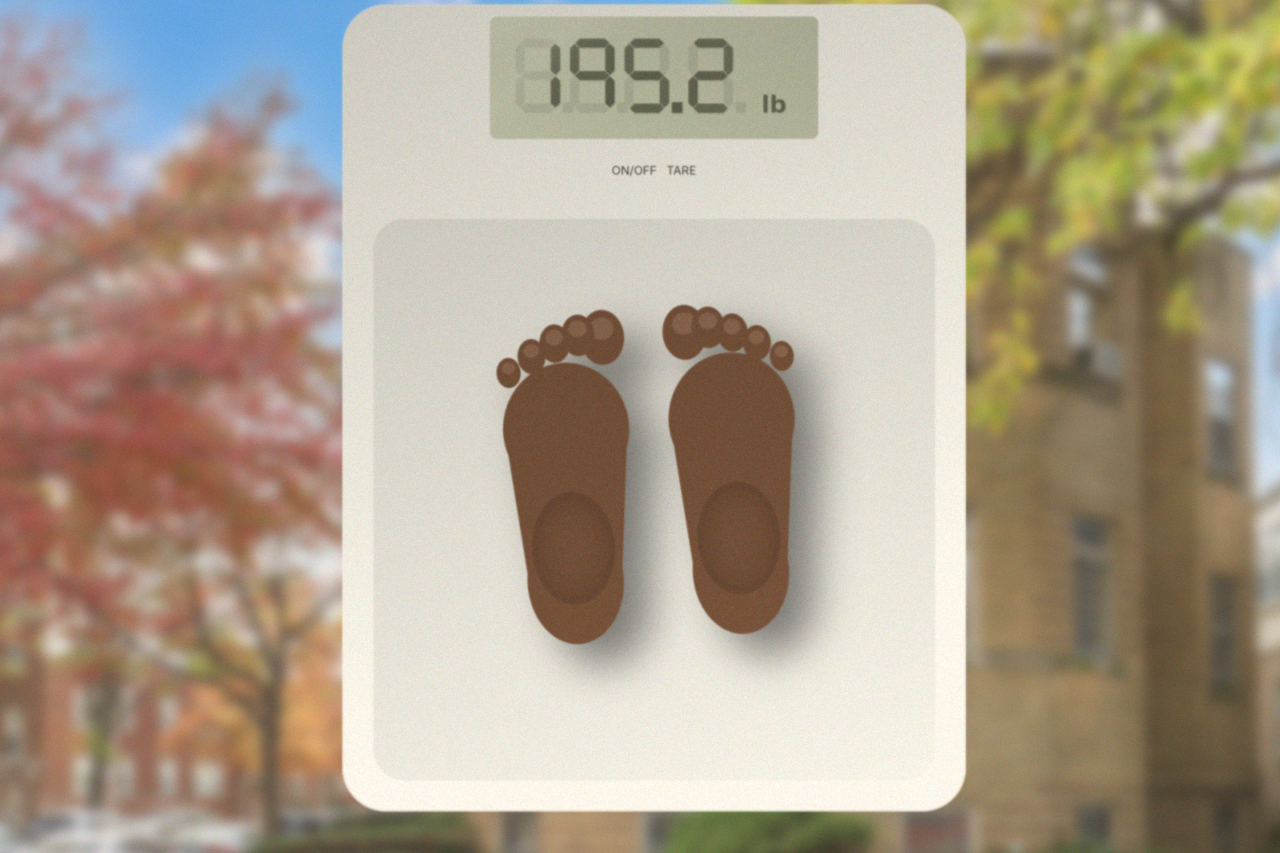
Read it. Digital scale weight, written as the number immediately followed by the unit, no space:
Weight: 195.2lb
